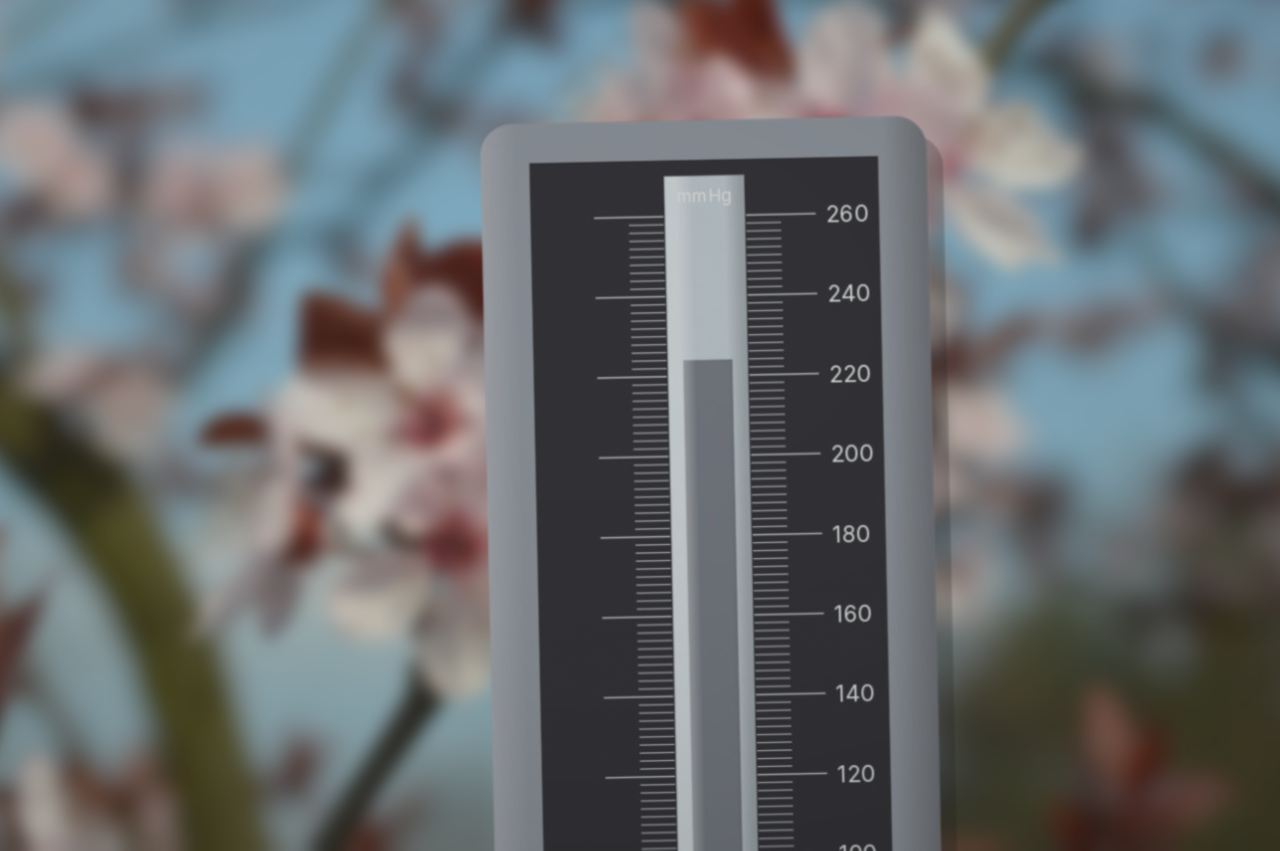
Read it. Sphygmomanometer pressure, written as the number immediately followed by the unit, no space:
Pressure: 224mmHg
